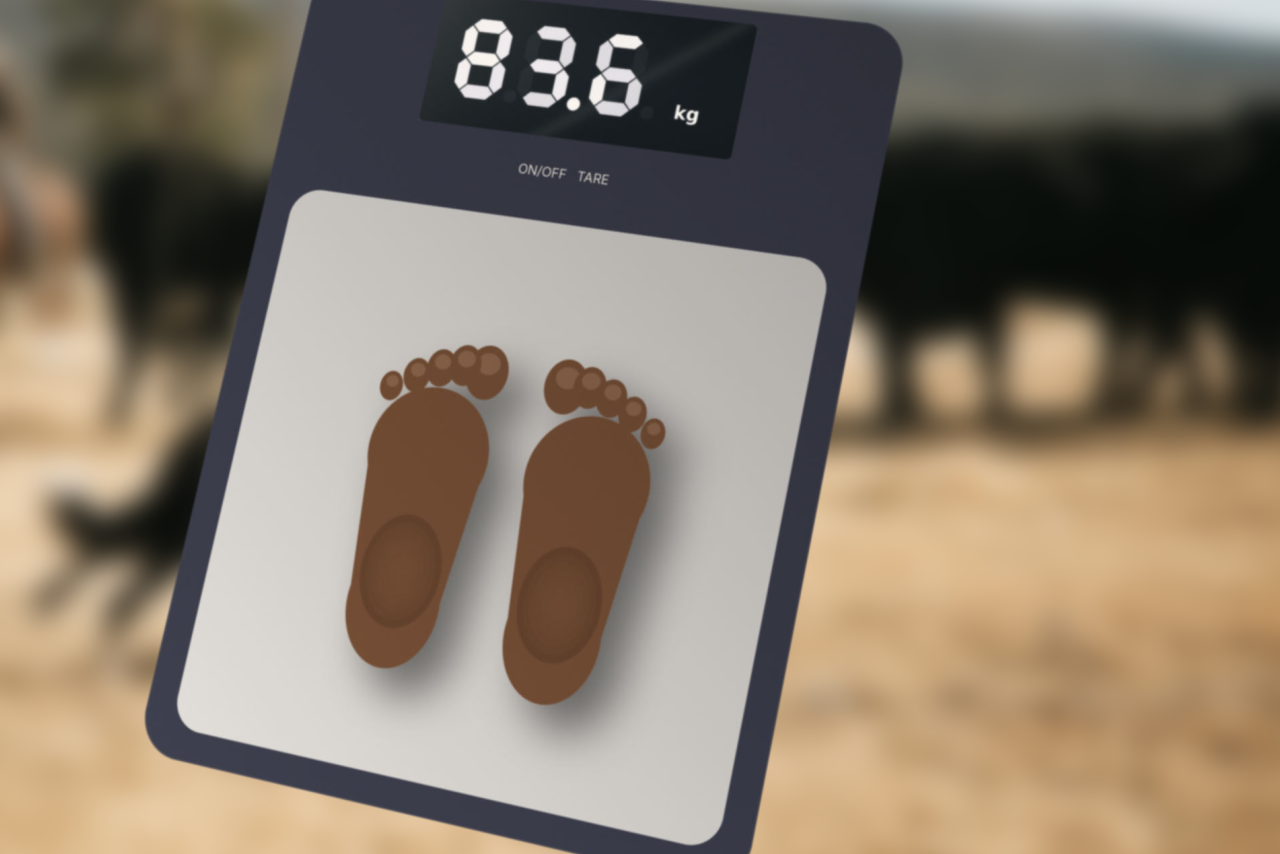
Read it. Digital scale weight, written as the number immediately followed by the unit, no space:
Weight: 83.6kg
